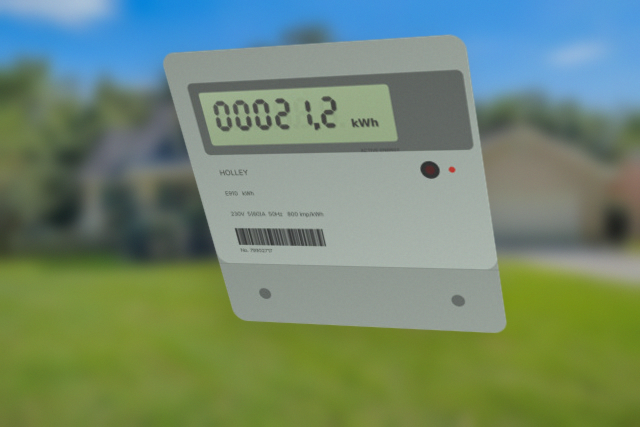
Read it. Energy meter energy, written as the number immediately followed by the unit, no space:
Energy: 21.2kWh
